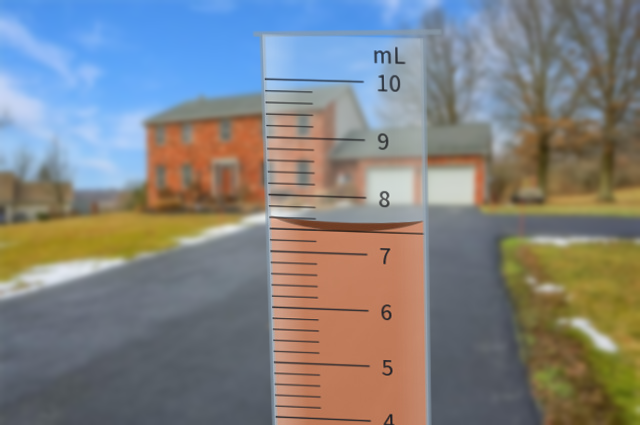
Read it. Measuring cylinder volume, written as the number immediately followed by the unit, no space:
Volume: 7.4mL
